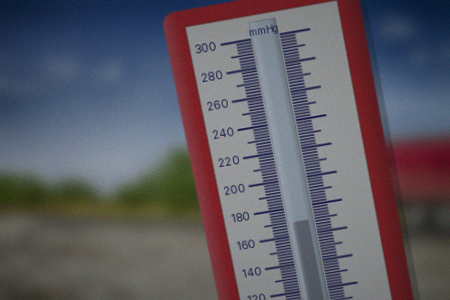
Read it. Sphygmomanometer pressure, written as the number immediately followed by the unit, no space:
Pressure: 170mmHg
